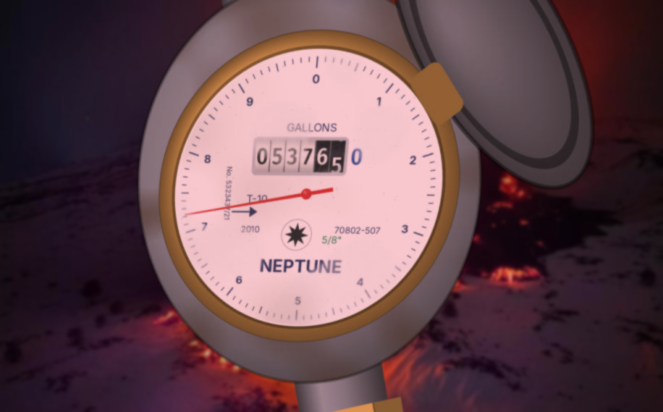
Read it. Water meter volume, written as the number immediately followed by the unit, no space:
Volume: 537647.2gal
